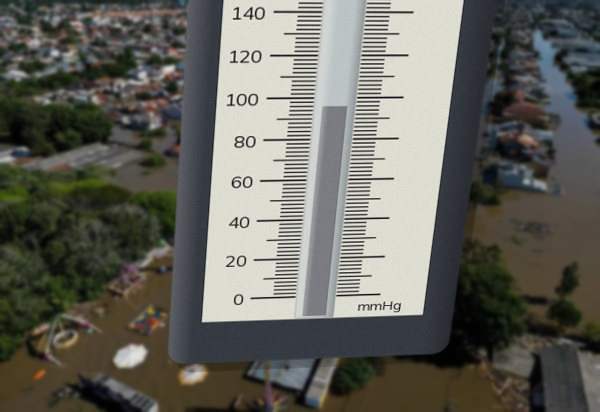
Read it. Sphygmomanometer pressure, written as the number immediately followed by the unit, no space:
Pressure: 96mmHg
